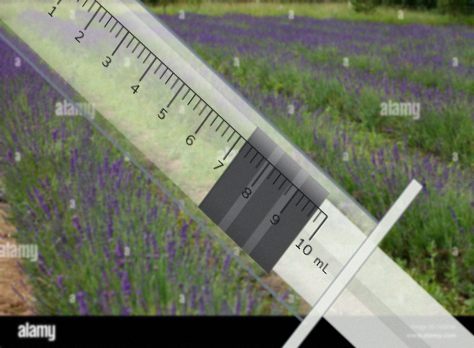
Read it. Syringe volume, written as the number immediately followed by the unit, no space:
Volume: 7.2mL
